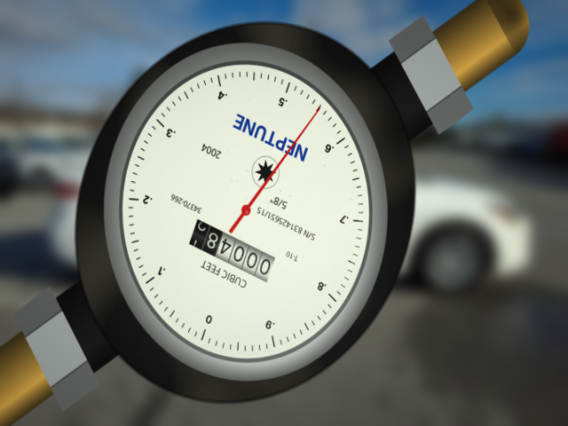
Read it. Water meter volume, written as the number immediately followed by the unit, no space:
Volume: 481.55ft³
